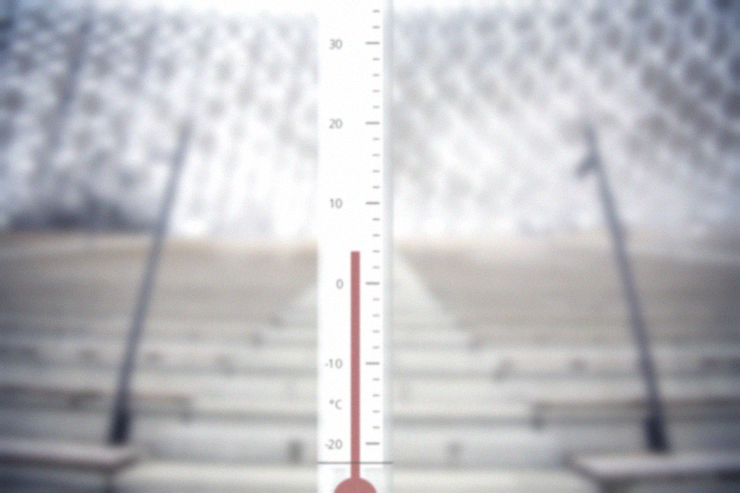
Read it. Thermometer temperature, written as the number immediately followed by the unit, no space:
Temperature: 4°C
